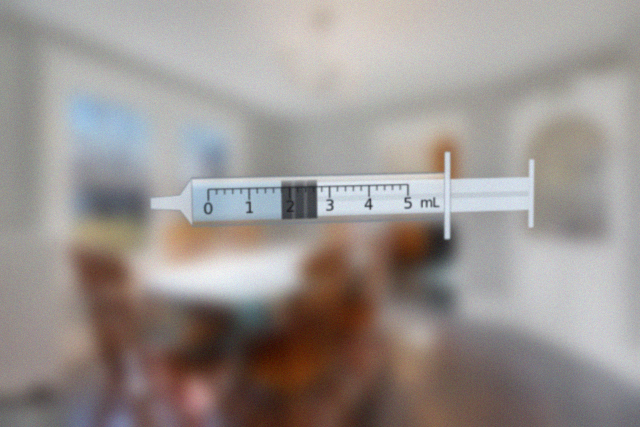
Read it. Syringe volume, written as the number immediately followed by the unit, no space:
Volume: 1.8mL
